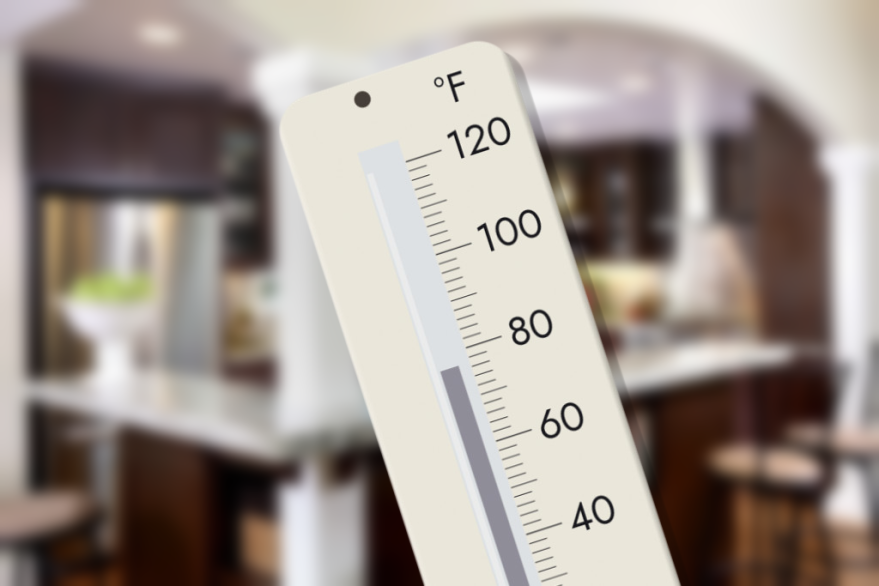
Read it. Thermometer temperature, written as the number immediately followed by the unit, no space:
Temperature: 77°F
